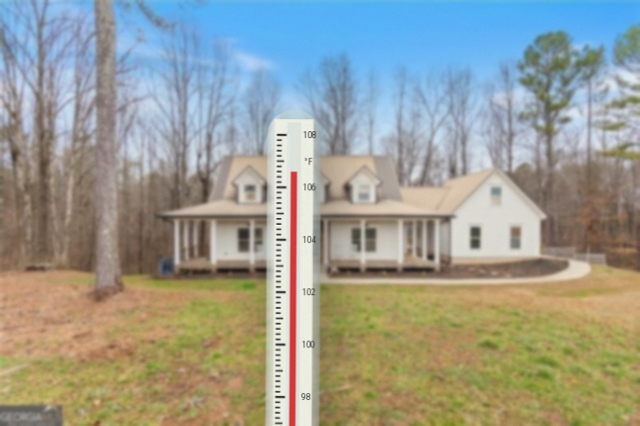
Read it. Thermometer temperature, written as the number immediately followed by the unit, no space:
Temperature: 106.6°F
